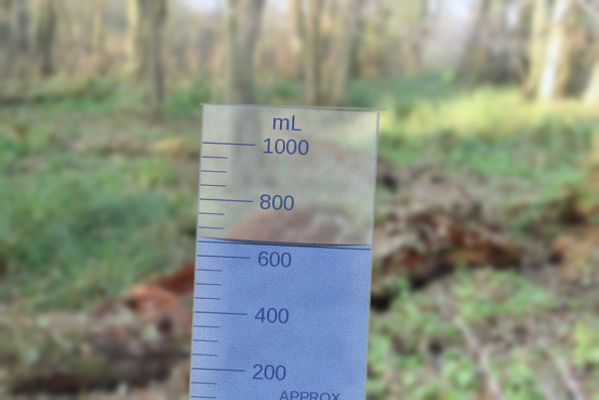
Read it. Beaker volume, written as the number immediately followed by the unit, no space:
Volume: 650mL
